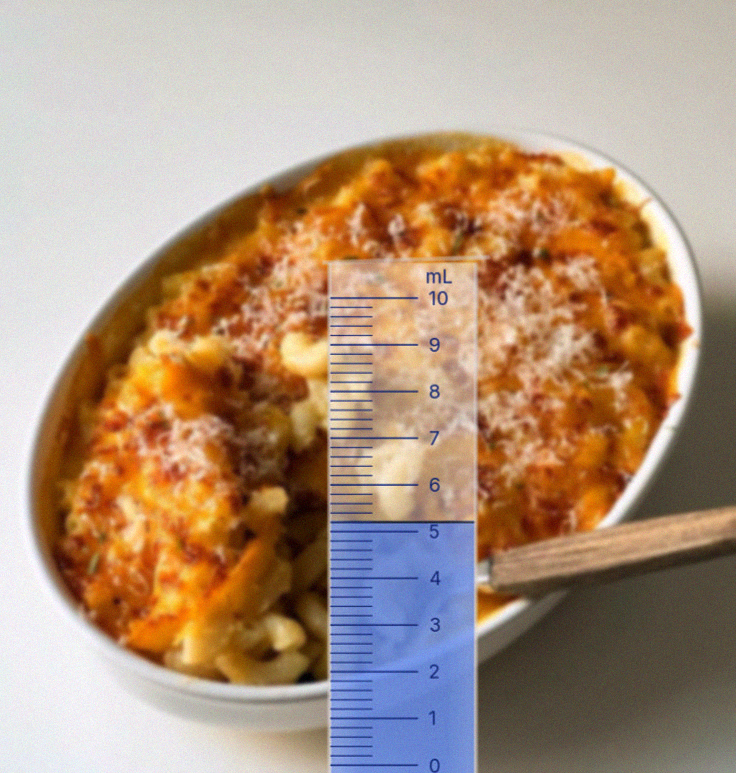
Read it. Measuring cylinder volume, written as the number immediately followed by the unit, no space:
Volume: 5.2mL
